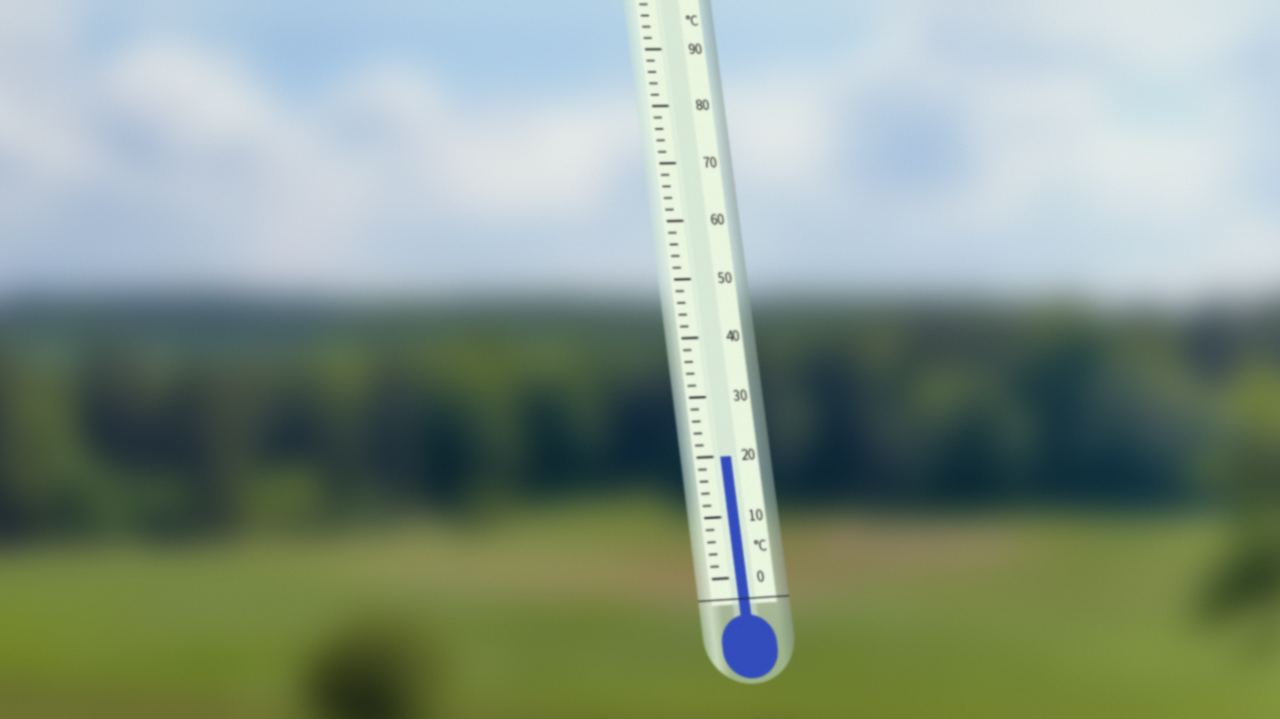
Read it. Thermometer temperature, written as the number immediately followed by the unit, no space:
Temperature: 20°C
